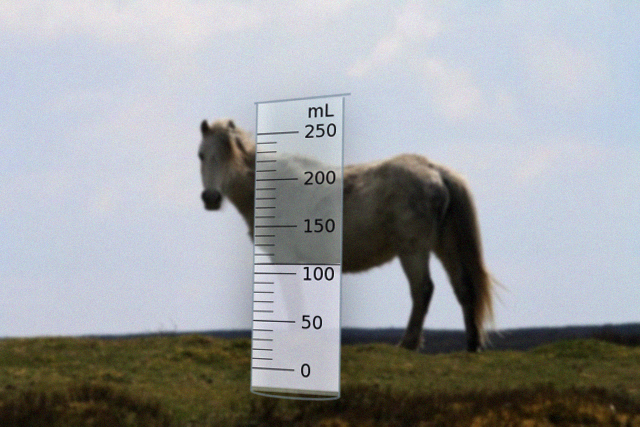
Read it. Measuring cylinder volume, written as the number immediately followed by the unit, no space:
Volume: 110mL
